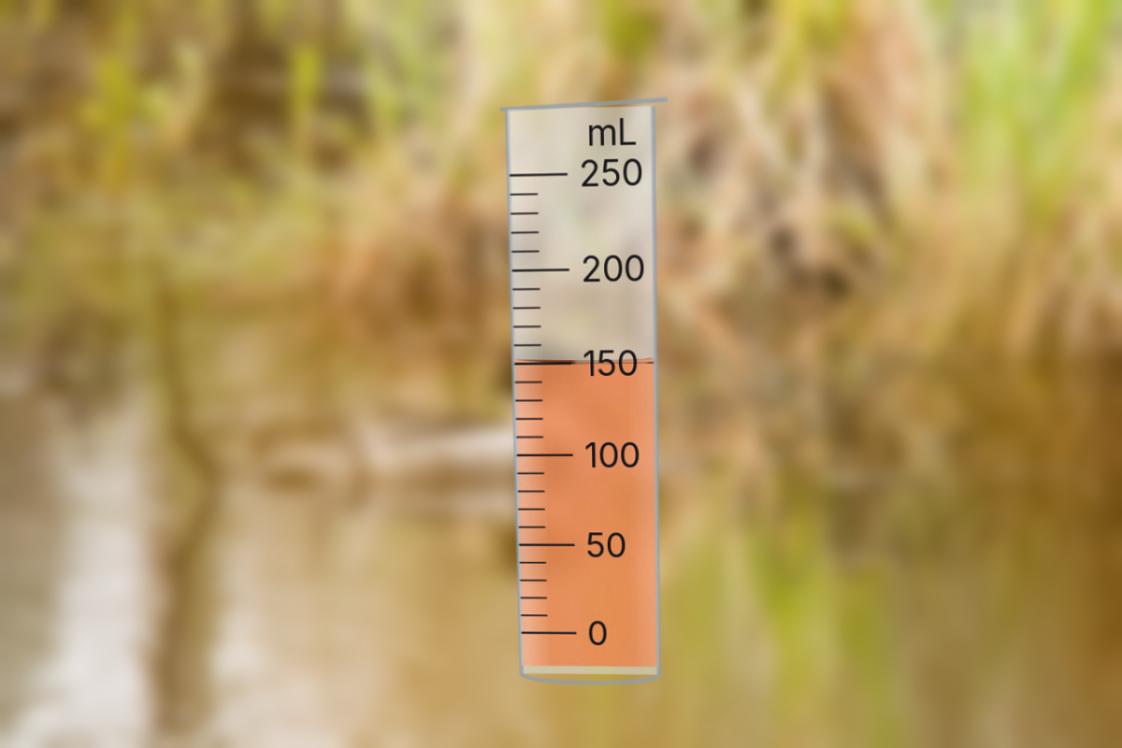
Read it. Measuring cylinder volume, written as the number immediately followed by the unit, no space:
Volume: 150mL
